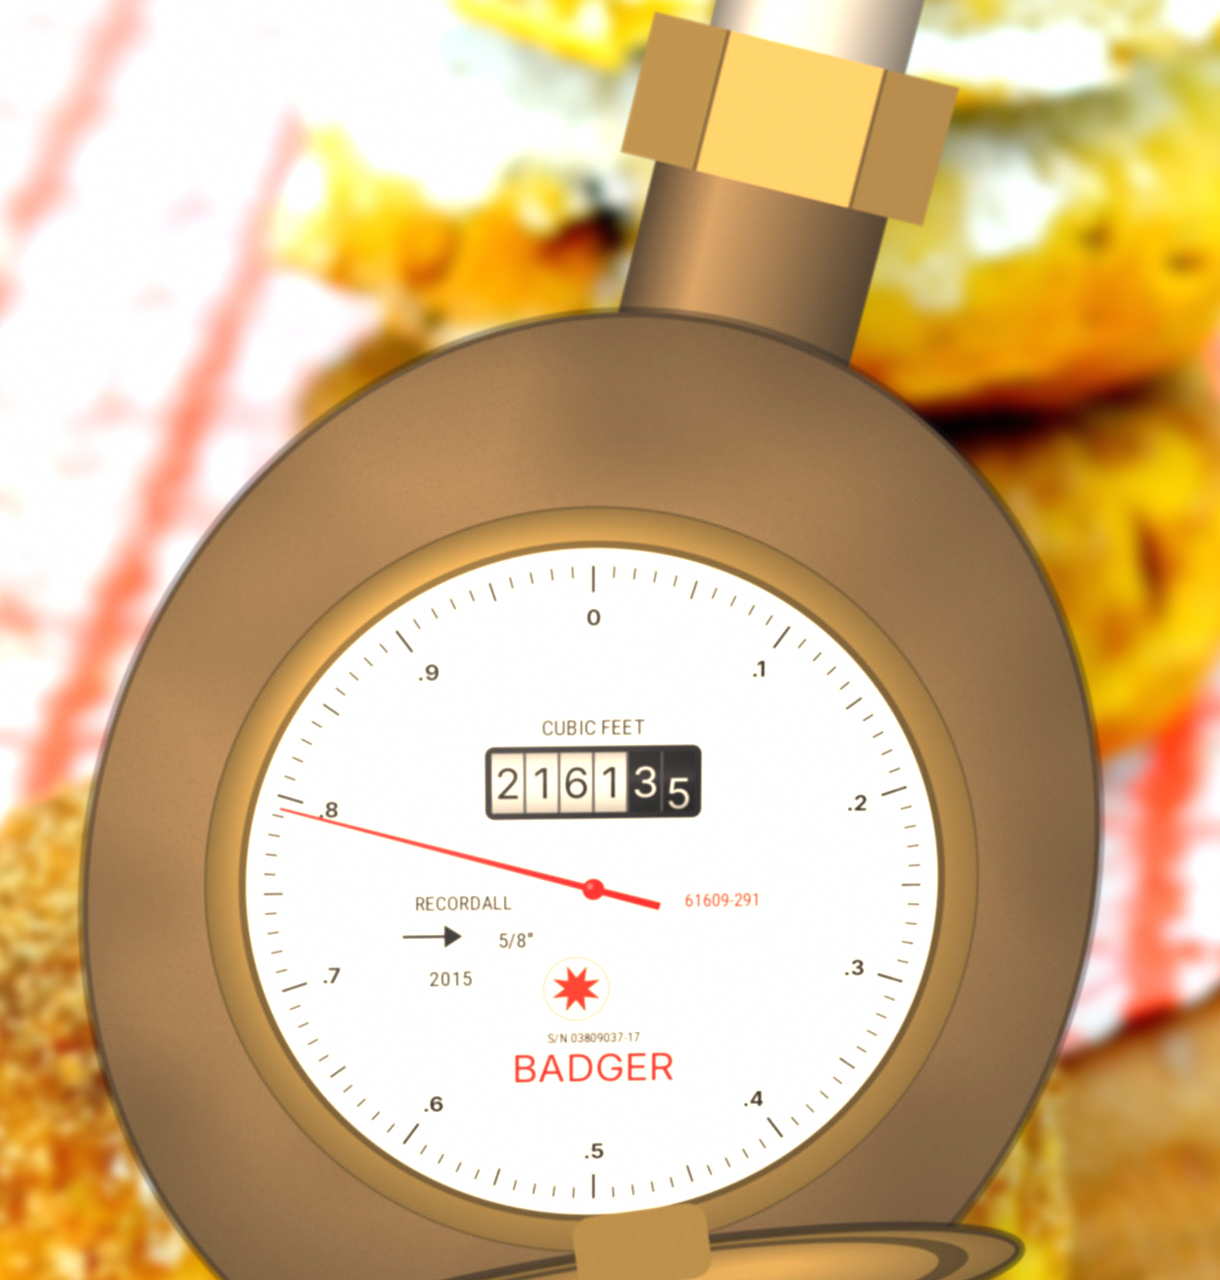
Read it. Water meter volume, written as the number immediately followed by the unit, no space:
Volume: 216134.79ft³
